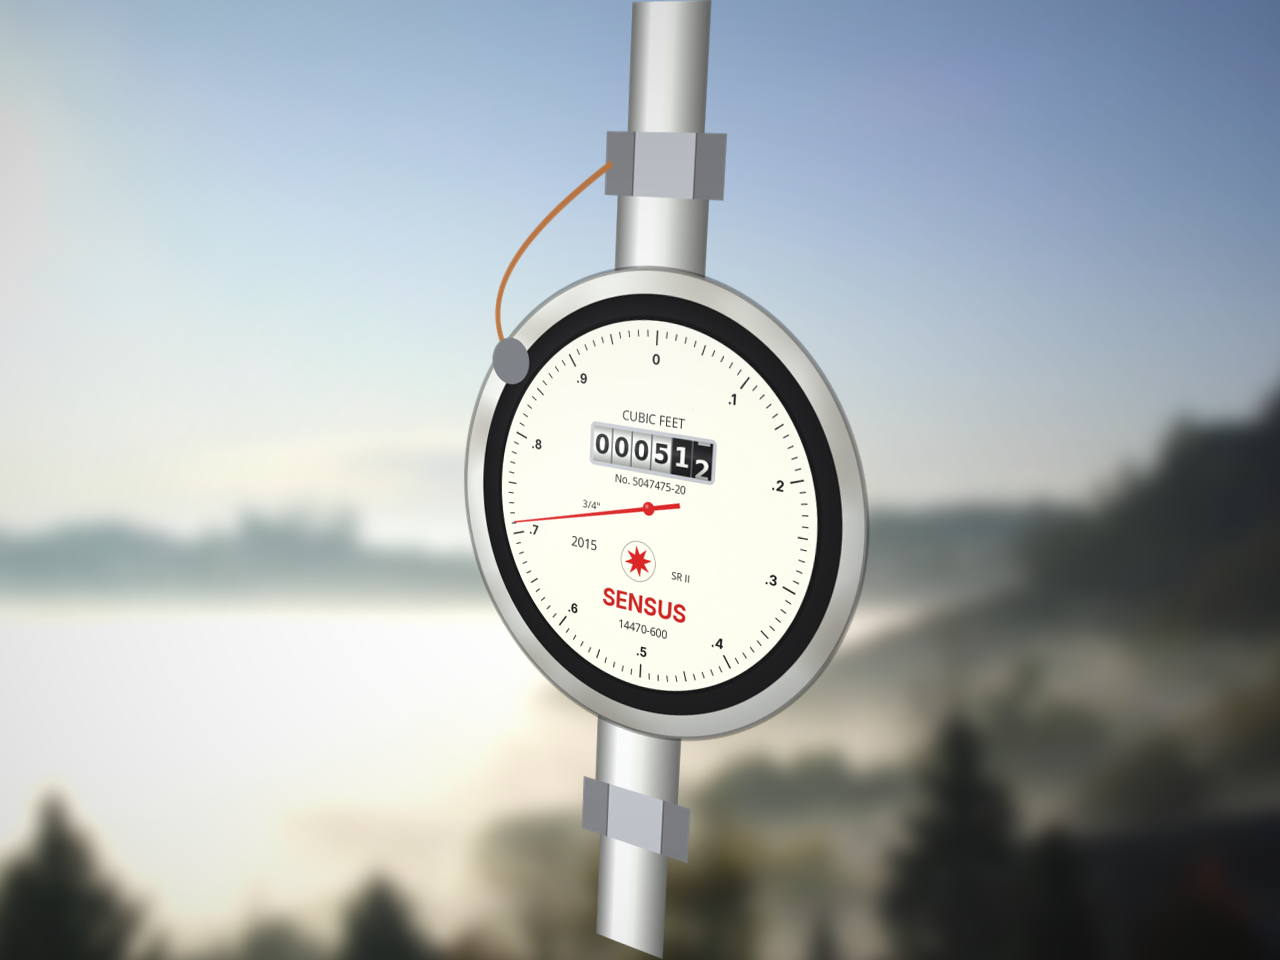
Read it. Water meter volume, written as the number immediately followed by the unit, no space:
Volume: 511.71ft³
